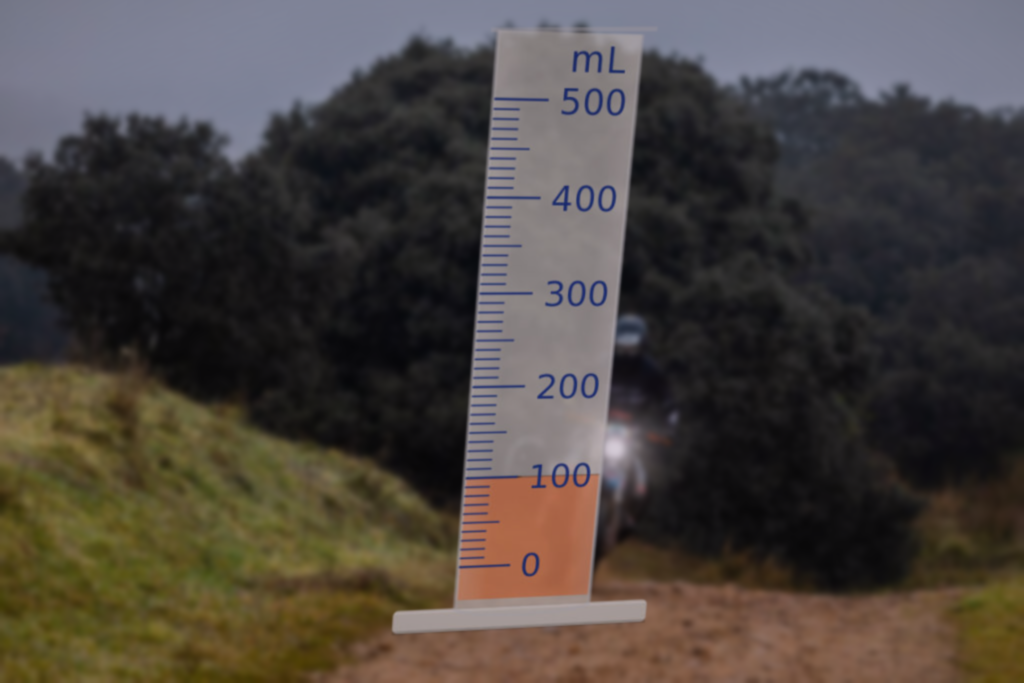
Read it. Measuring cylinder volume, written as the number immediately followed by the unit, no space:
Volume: 100mL
